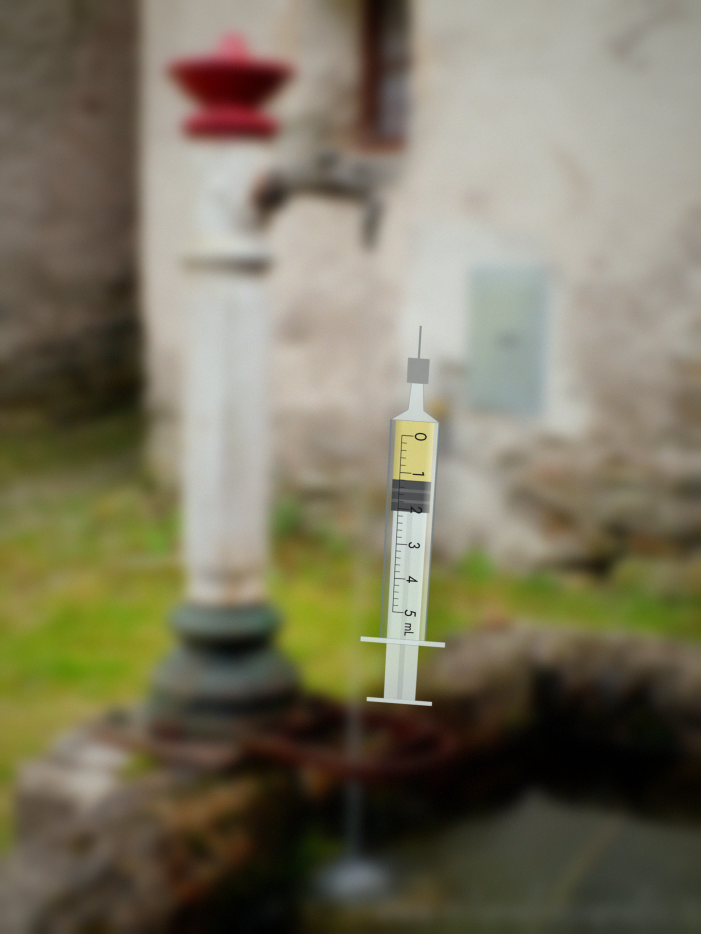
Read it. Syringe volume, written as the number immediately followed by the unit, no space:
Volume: 1.2mL
